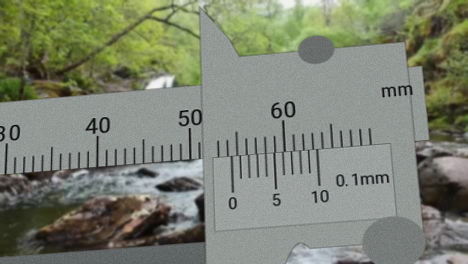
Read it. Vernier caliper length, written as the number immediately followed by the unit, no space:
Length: 54.4mm
